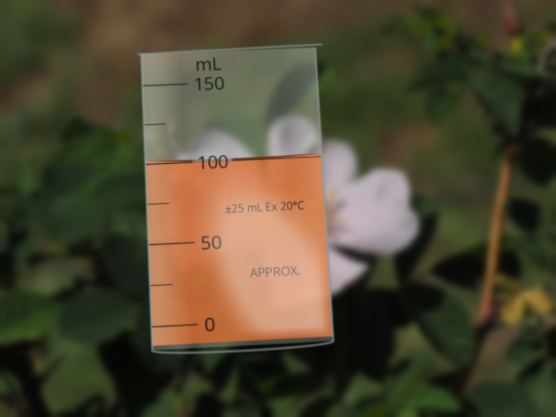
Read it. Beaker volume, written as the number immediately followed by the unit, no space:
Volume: 100mL
